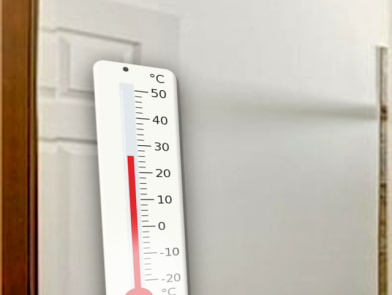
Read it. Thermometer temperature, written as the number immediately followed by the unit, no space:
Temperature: 26°C
